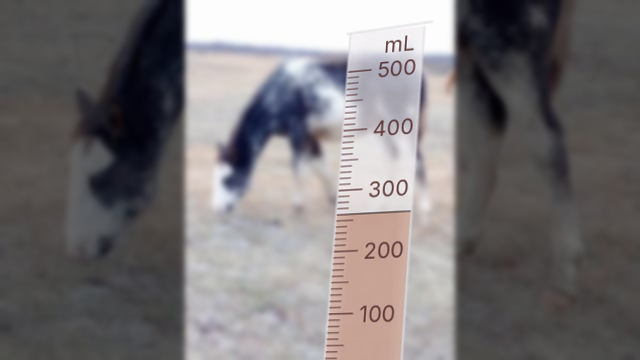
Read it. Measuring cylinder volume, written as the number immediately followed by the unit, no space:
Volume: 260mL
